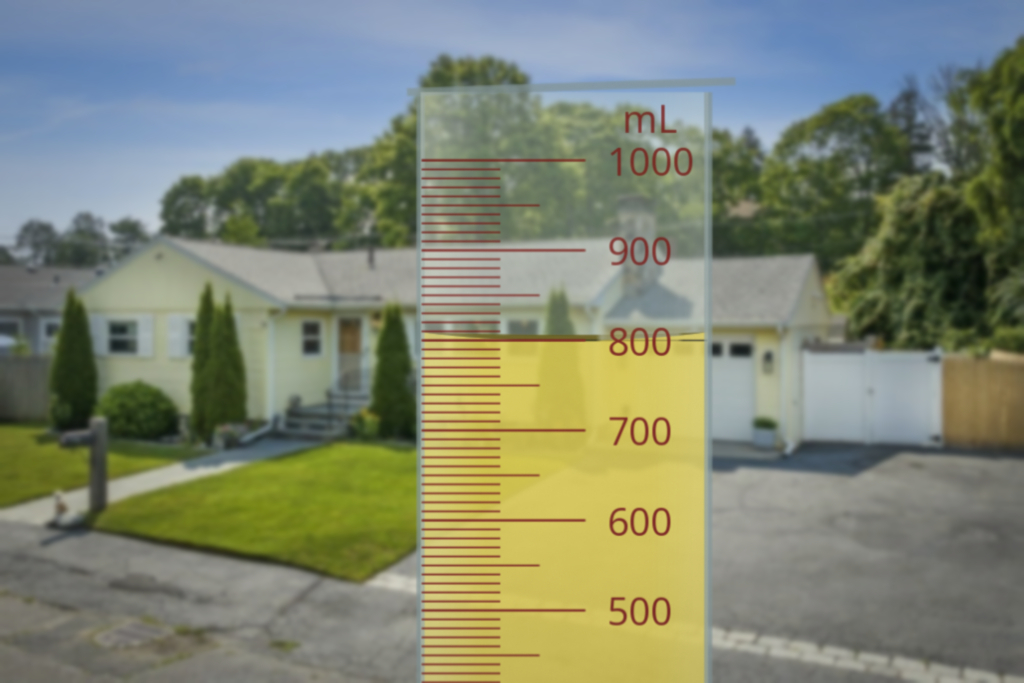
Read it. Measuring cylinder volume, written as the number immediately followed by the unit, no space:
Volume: 800mL
